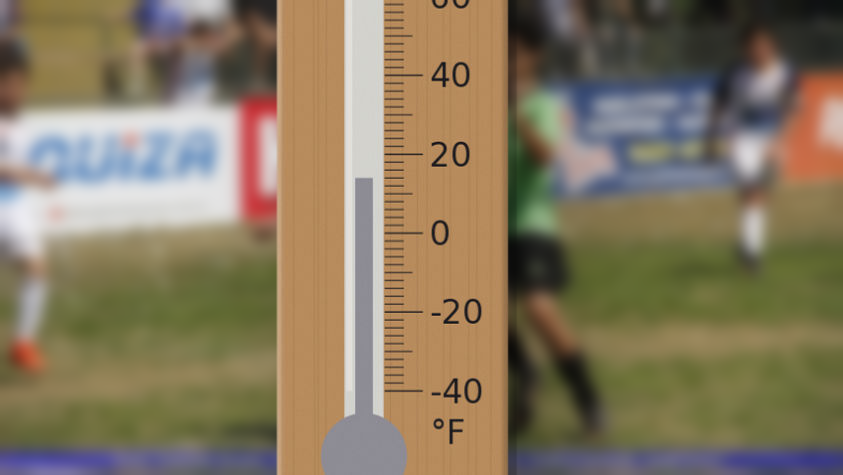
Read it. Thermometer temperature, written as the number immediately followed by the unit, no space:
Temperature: 14°F
